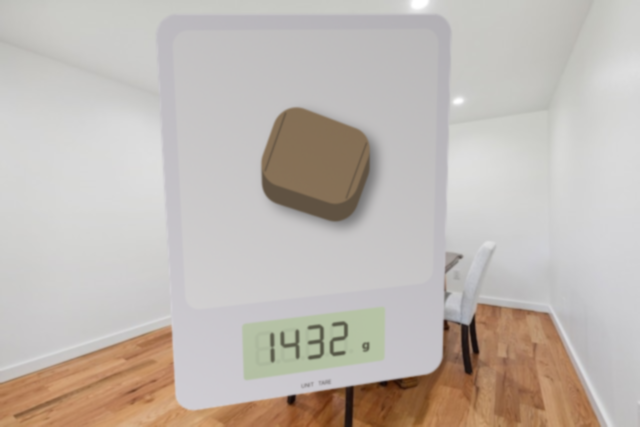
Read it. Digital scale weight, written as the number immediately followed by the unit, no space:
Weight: 1432g
